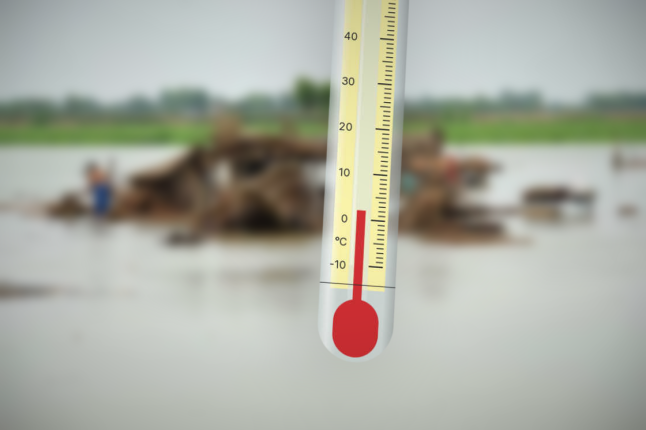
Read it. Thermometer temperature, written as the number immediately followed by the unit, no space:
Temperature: 2°C
